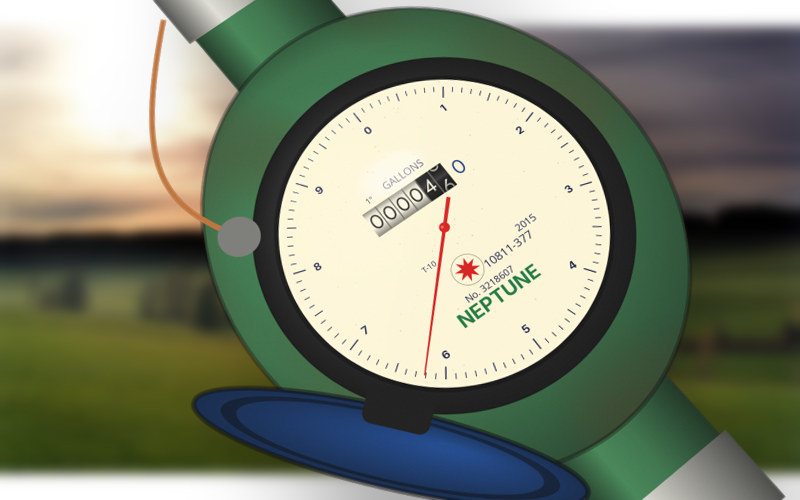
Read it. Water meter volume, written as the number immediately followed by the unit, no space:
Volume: 456.2gal
